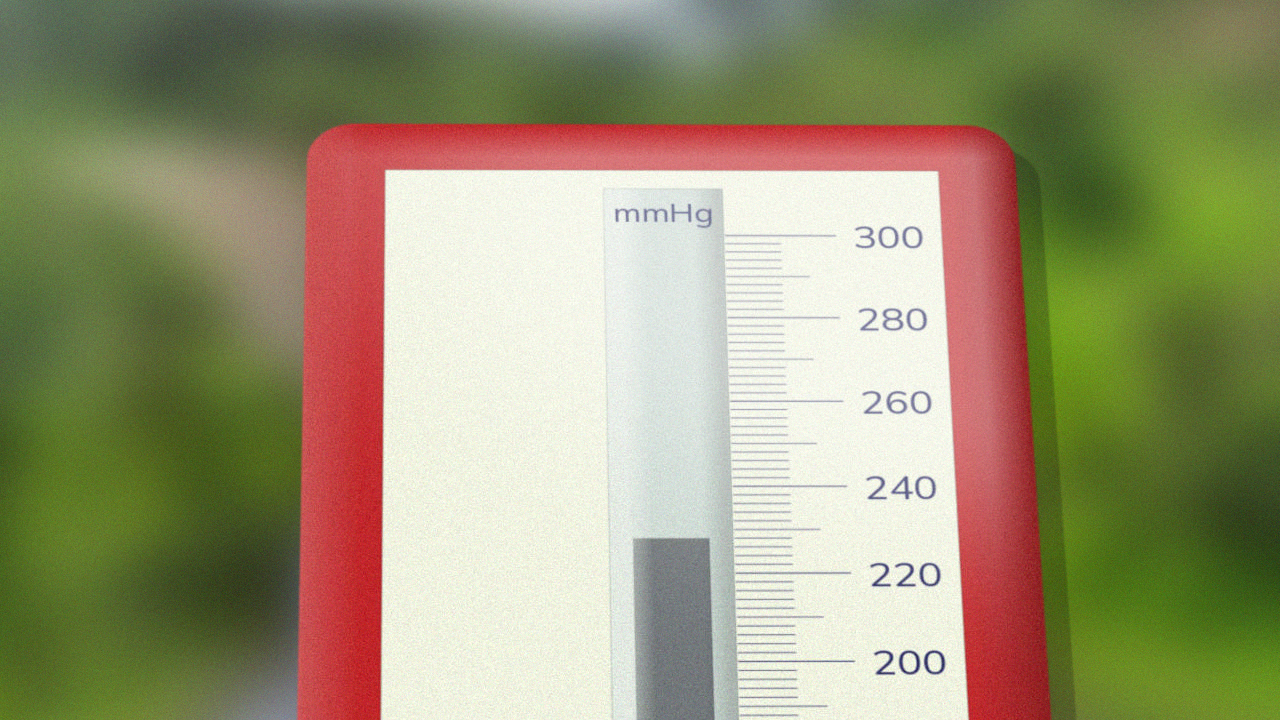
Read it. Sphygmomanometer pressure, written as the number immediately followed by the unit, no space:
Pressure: 228mmHg
